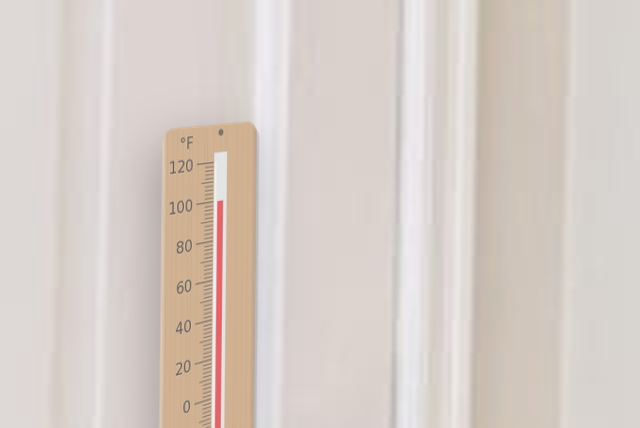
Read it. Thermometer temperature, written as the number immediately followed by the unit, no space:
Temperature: 100°F
